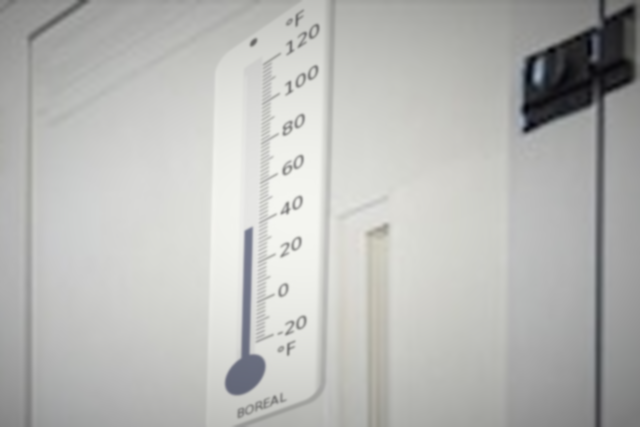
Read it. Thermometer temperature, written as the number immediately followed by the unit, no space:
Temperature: 40°F
